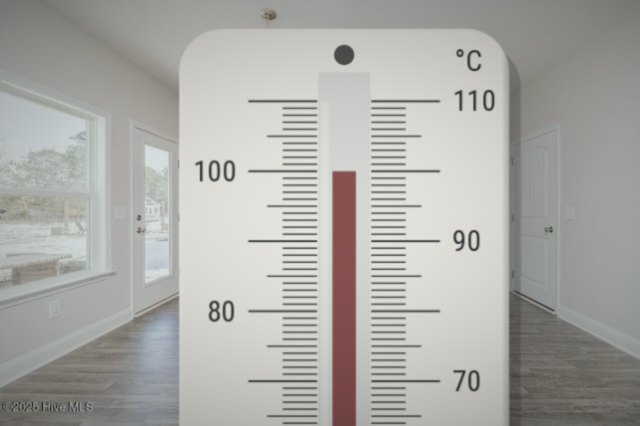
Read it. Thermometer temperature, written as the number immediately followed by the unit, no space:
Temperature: 100°C
